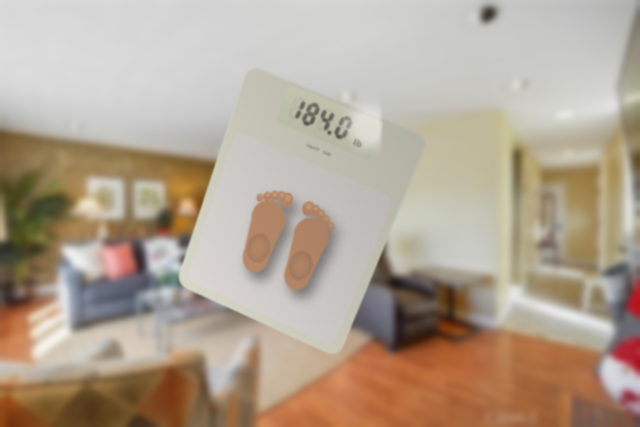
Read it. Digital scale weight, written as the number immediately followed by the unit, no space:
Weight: 184.0lb
